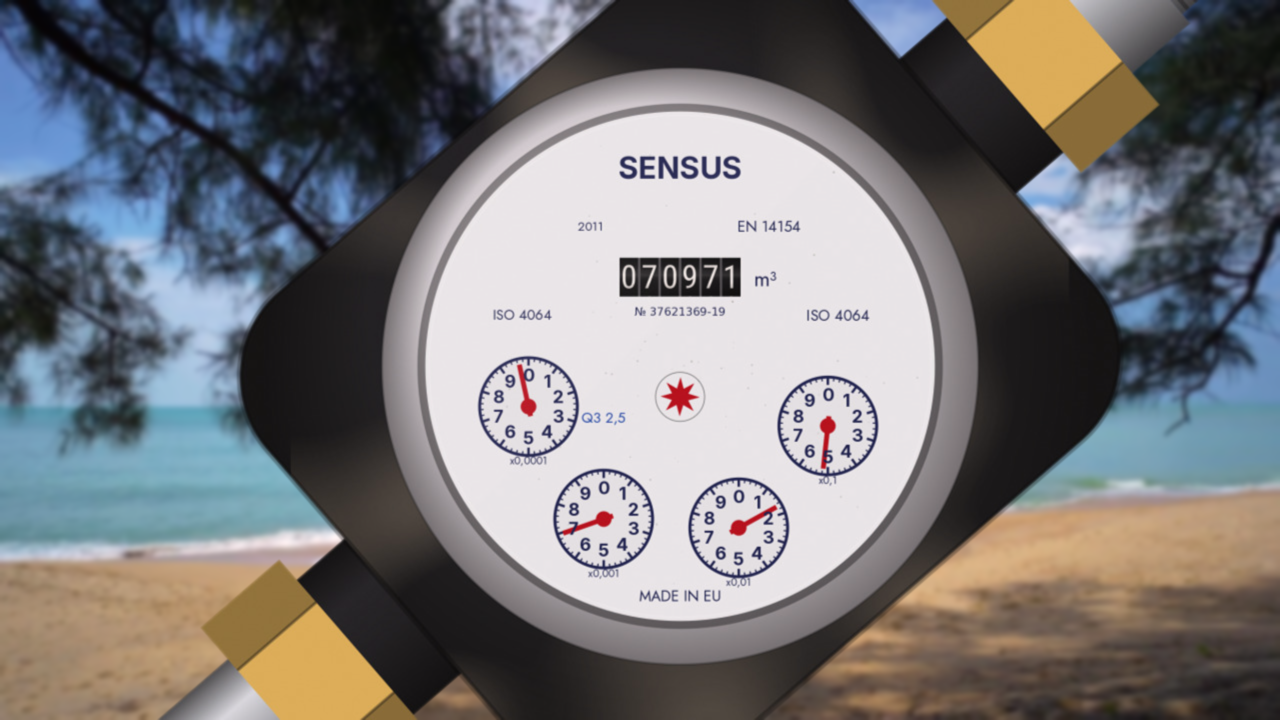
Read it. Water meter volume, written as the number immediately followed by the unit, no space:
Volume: 70971.5169m³
